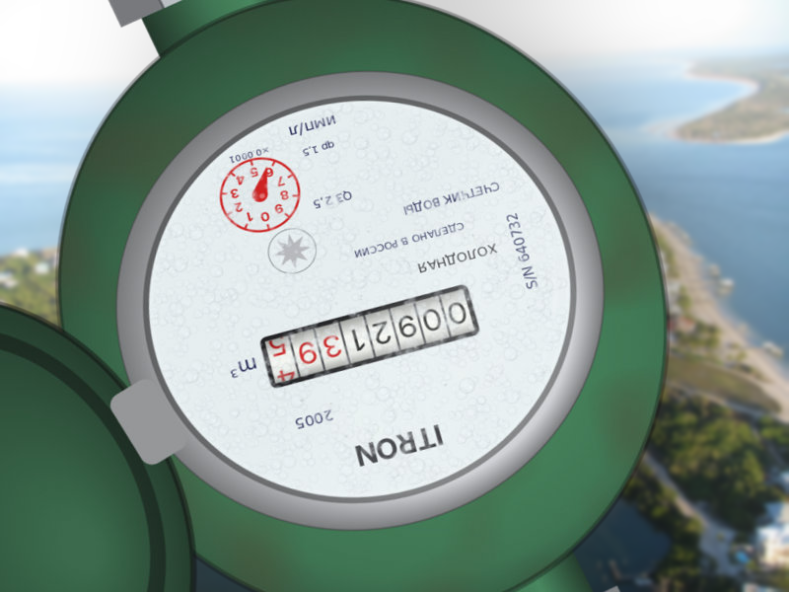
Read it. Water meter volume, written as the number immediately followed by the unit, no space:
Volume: 921.3945m³
